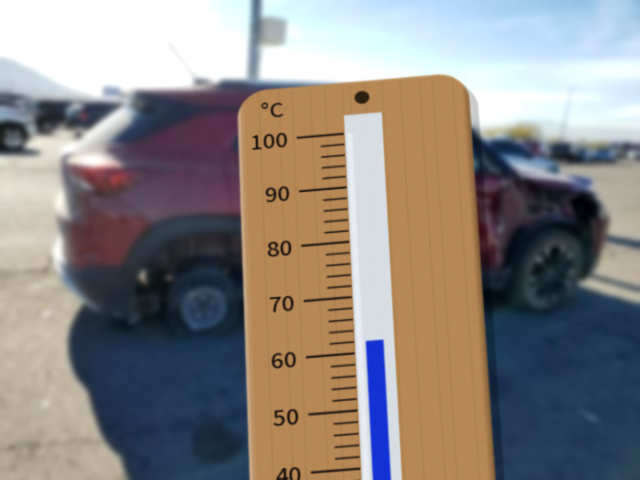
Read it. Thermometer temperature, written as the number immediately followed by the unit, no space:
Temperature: 62°C
